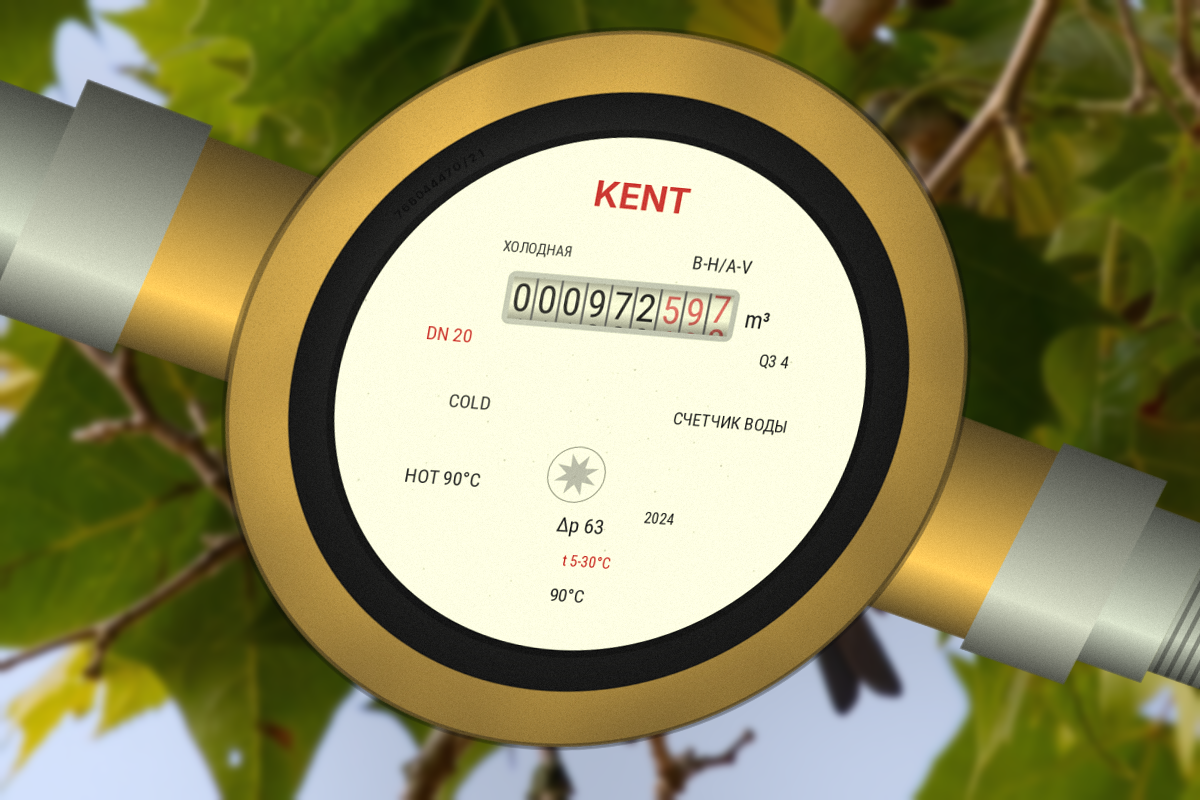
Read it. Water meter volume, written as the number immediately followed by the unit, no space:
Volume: 972.597m³
